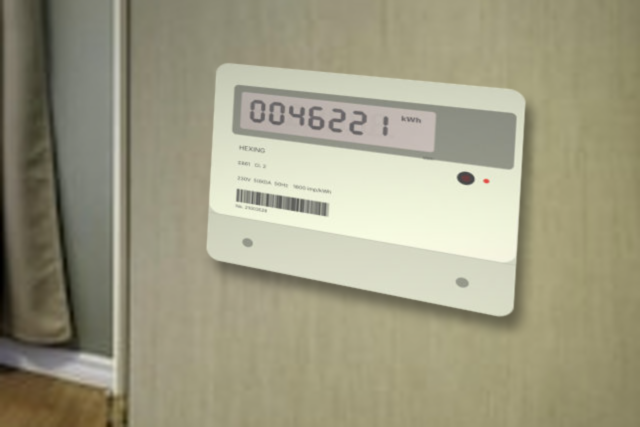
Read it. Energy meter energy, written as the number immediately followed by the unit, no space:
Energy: 46221kWh
